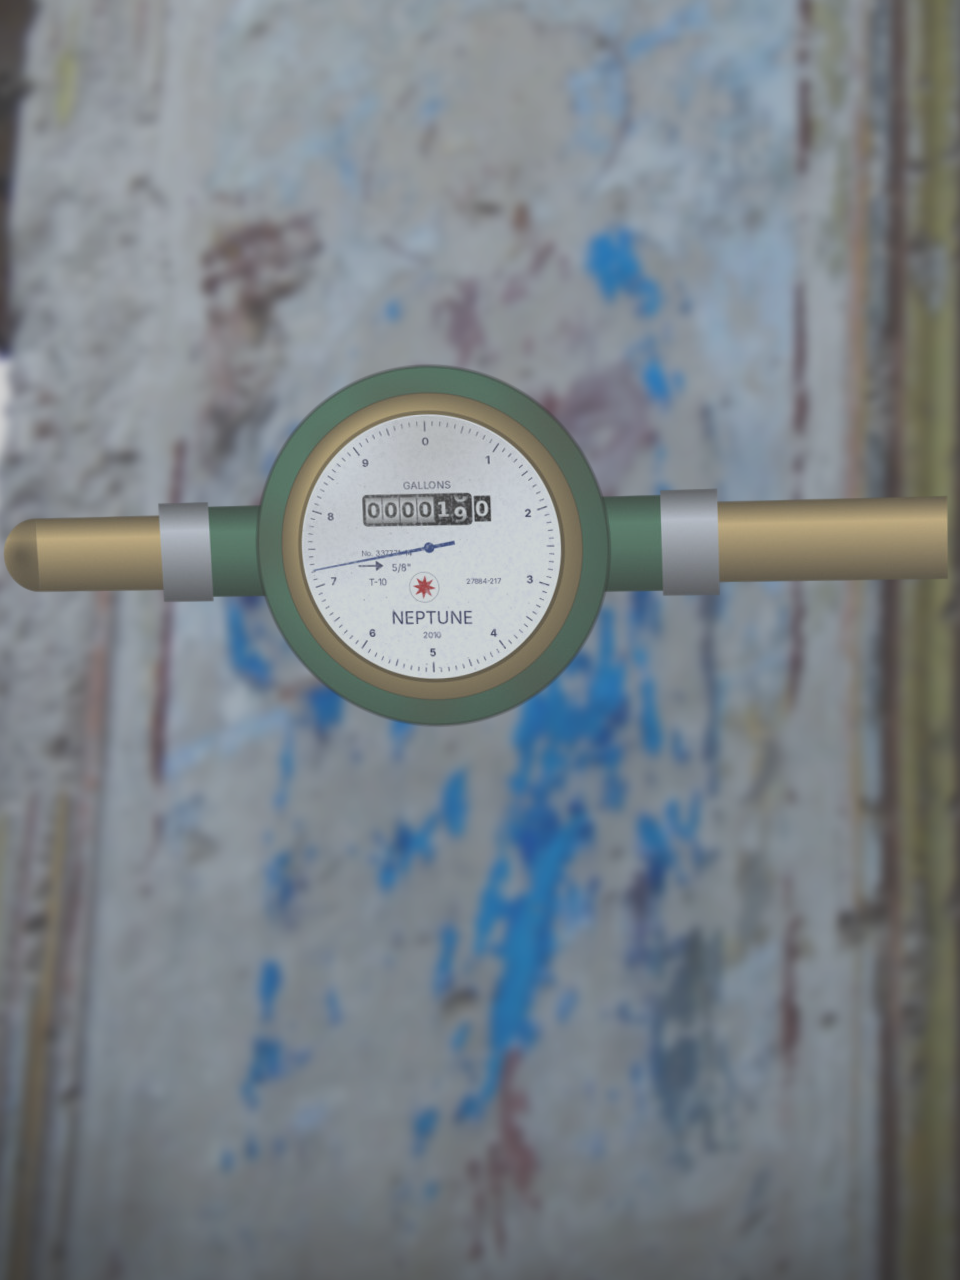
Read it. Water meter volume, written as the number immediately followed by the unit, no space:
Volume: 187.2gal
